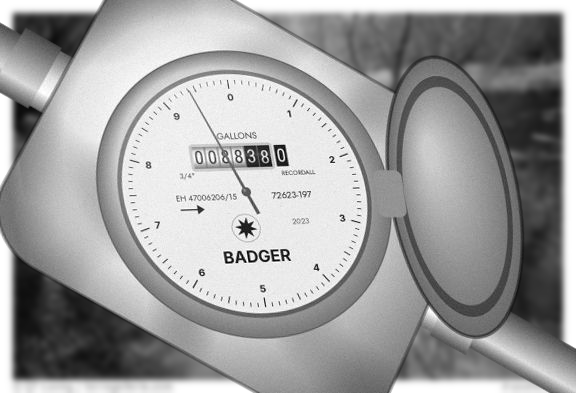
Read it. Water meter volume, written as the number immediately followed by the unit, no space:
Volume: 88379.4gal
